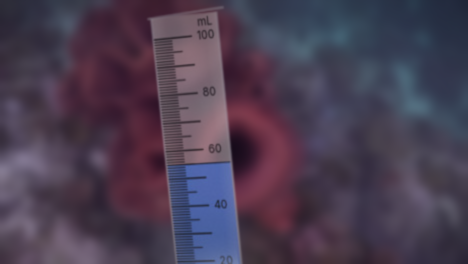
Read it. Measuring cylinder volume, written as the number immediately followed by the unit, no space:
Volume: 55mL
